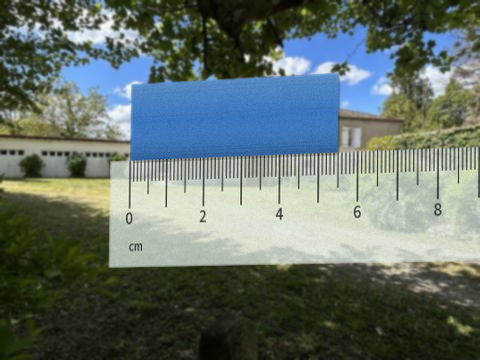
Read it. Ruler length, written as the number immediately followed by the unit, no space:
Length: 5.5cm
